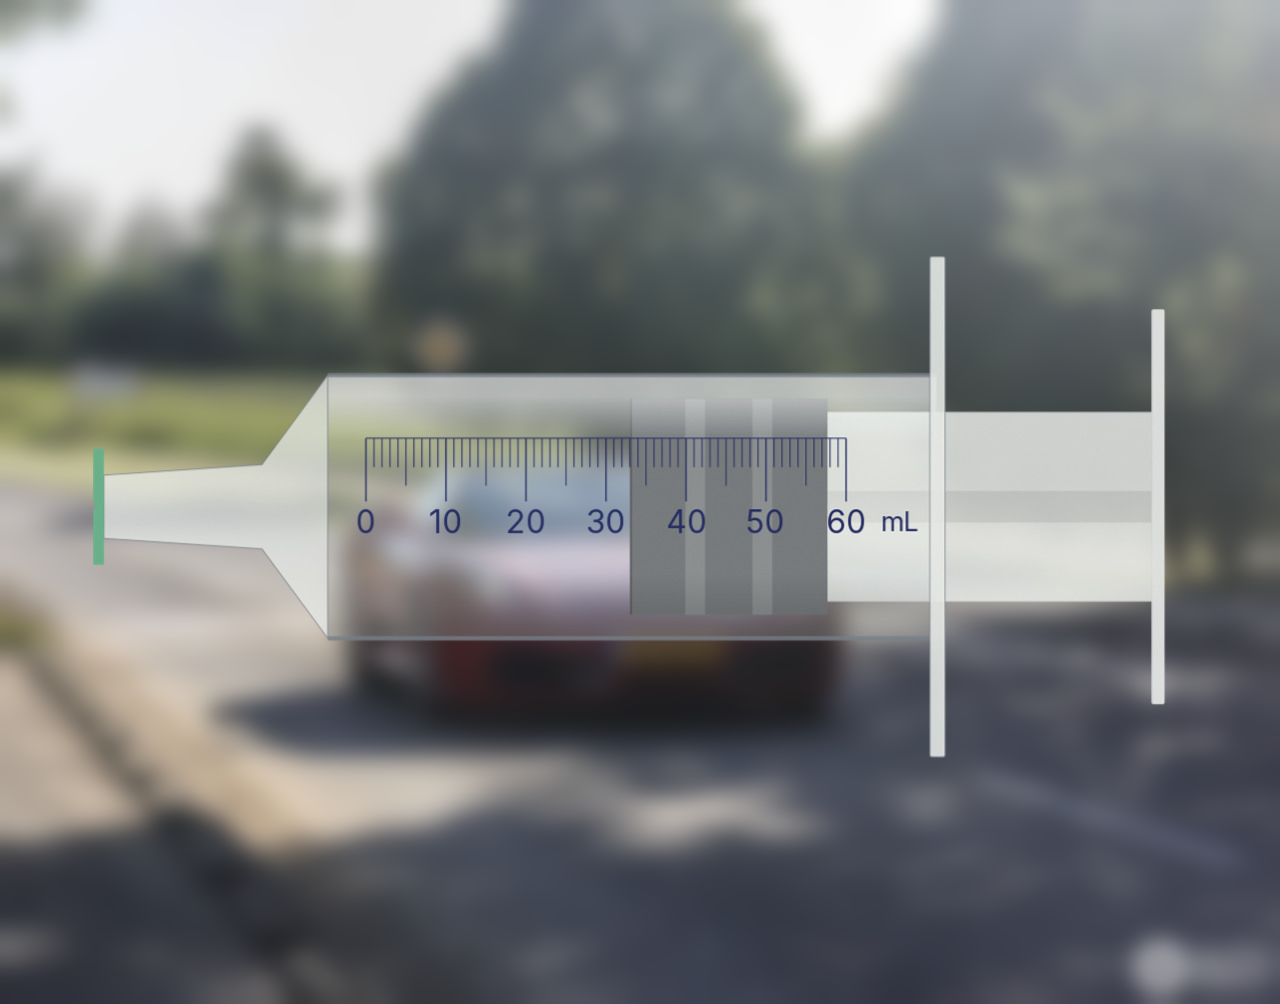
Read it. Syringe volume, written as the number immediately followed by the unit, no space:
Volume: 33mL
